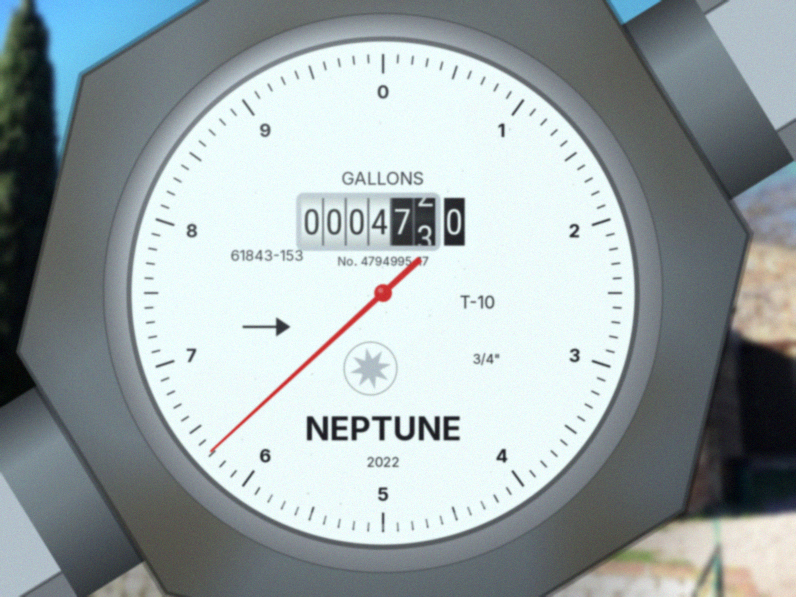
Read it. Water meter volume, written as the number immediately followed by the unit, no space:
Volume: 4726.3gal
